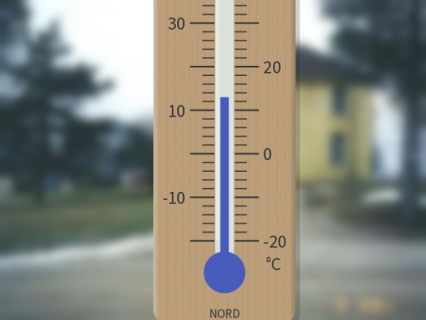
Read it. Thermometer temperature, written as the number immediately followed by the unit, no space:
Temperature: 13°C
